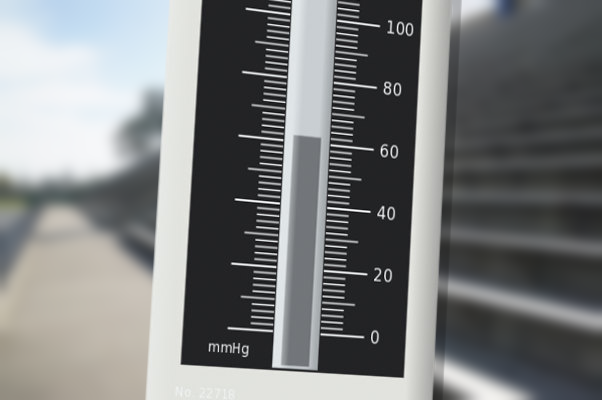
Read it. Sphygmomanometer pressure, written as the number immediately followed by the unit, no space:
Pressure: 62mmHg
